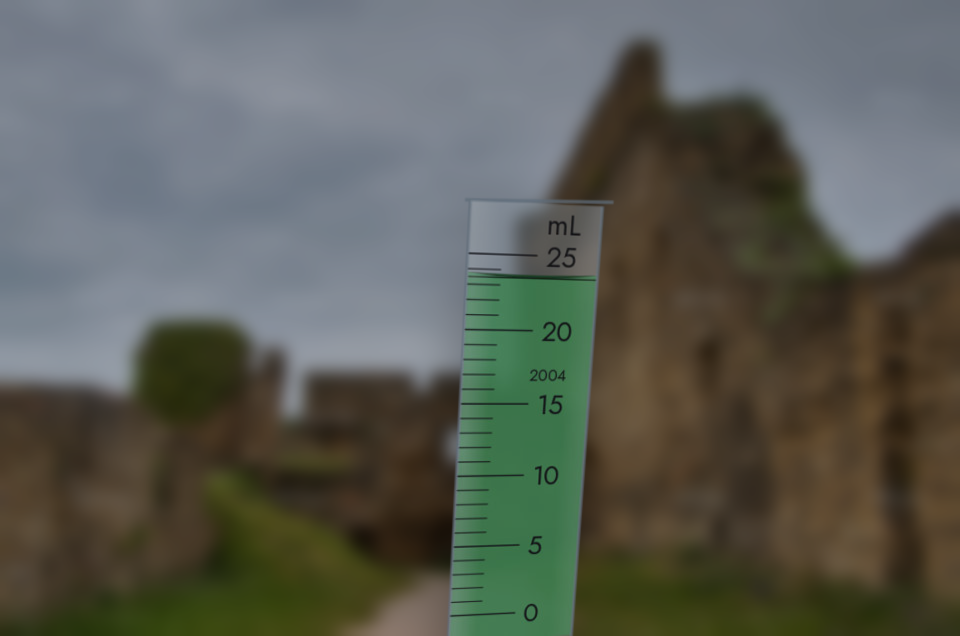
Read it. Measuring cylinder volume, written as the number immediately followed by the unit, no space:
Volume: 23.5mL
